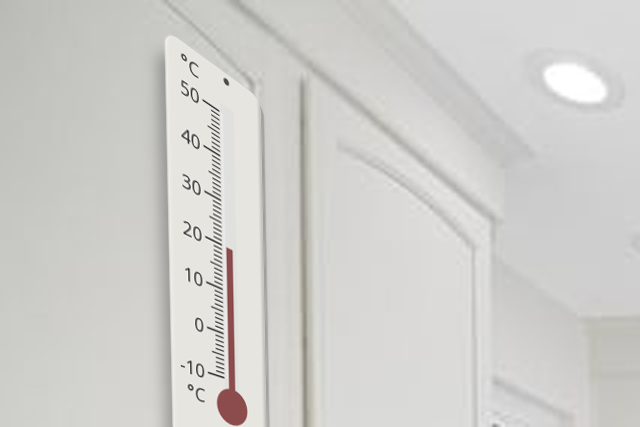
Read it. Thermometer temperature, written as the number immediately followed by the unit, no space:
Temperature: 20°C
